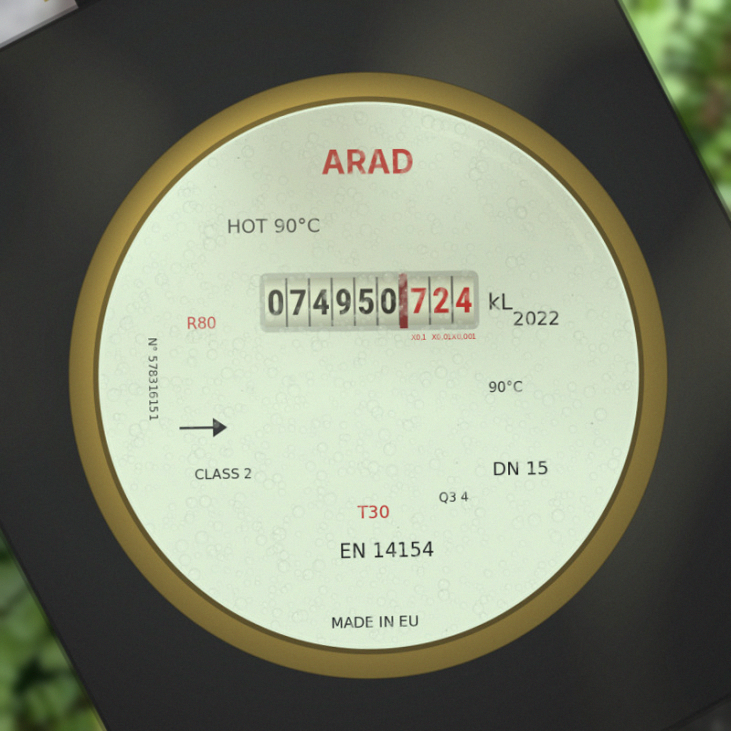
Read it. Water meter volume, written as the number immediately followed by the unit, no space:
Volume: 74950.724kL
